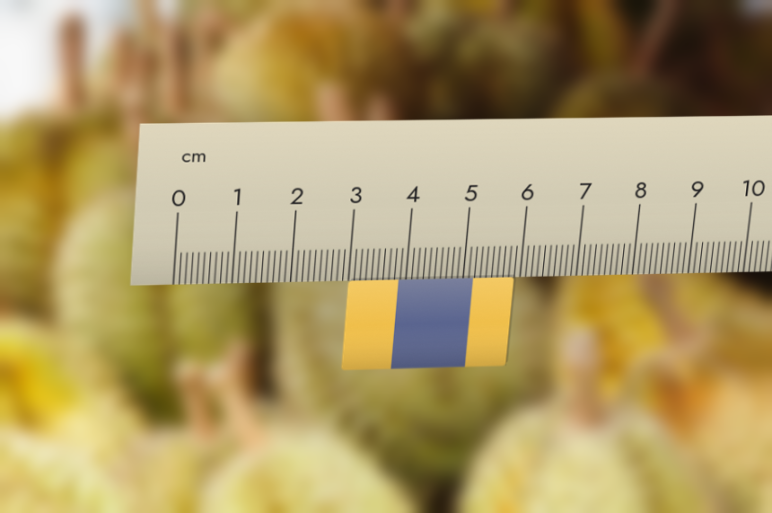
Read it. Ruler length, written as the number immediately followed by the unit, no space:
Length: 2.9cm
